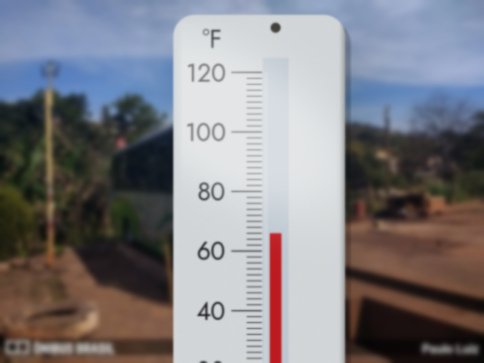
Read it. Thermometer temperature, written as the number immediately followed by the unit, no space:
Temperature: 66°F
